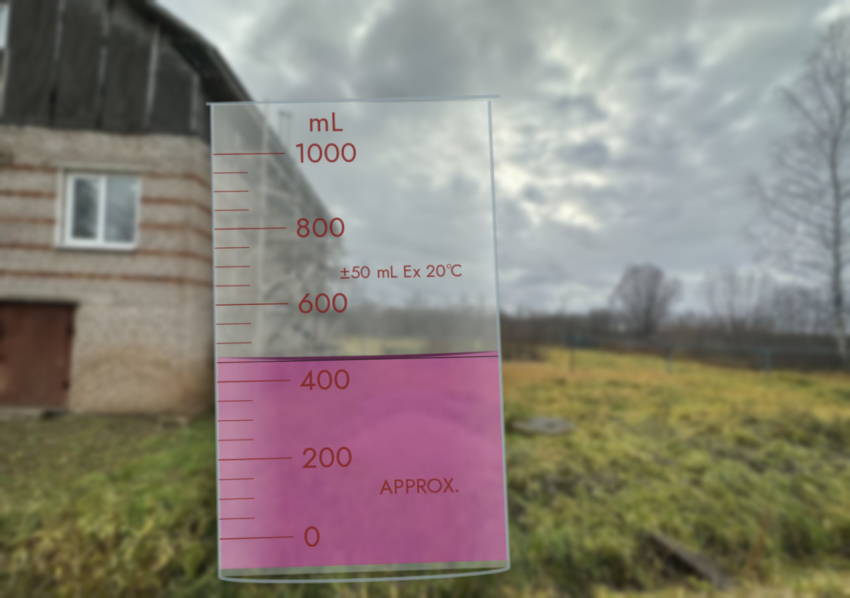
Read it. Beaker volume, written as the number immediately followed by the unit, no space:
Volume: 450mL
